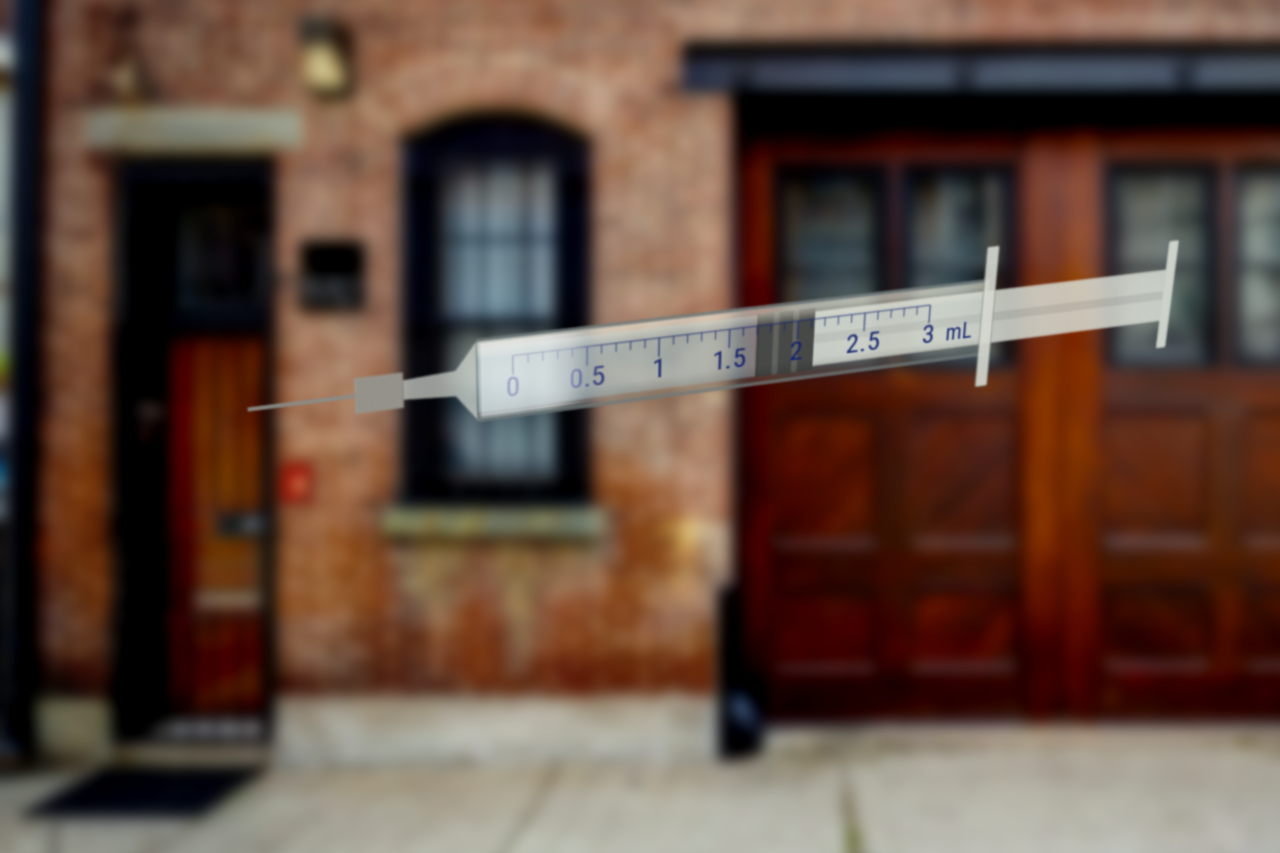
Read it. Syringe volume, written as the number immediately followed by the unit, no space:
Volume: 1.7mL
